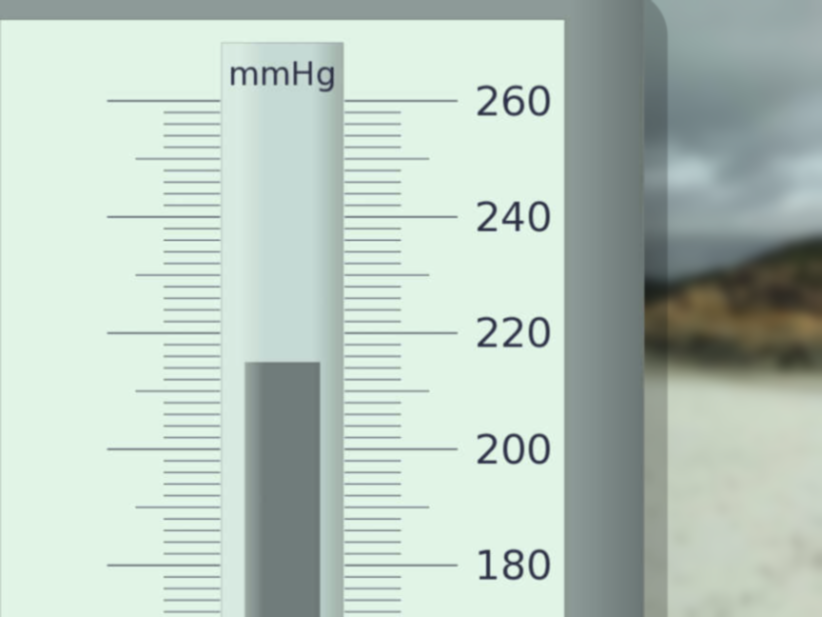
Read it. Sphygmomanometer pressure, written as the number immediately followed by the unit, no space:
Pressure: 215mmHg
